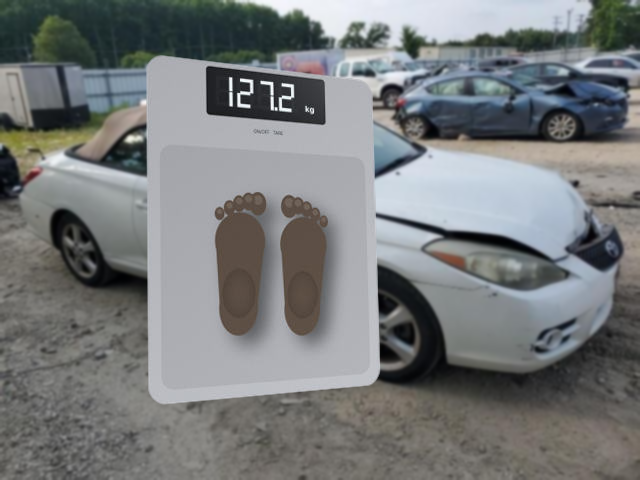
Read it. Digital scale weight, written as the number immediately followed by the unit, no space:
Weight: 127.2kg
